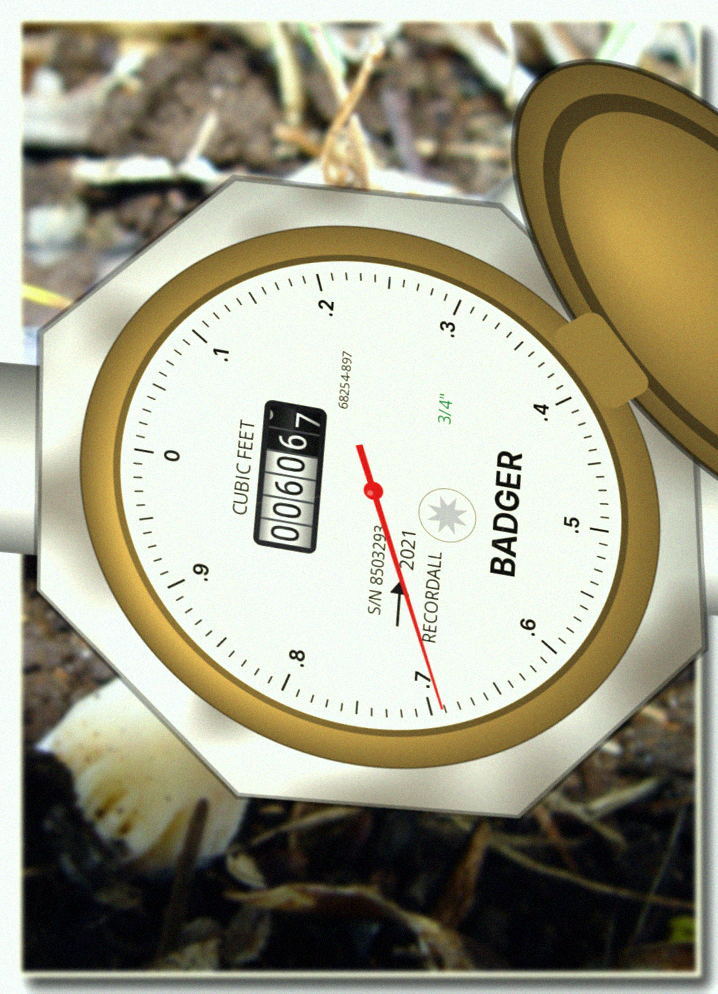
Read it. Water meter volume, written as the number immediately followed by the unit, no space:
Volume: 6066.69ft³
